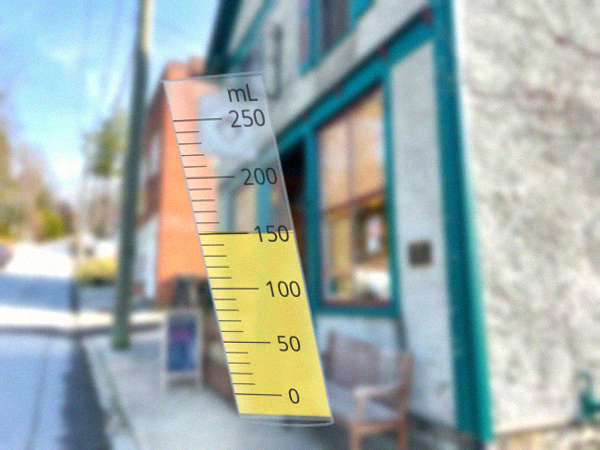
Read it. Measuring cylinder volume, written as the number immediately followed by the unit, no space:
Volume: 150mL
